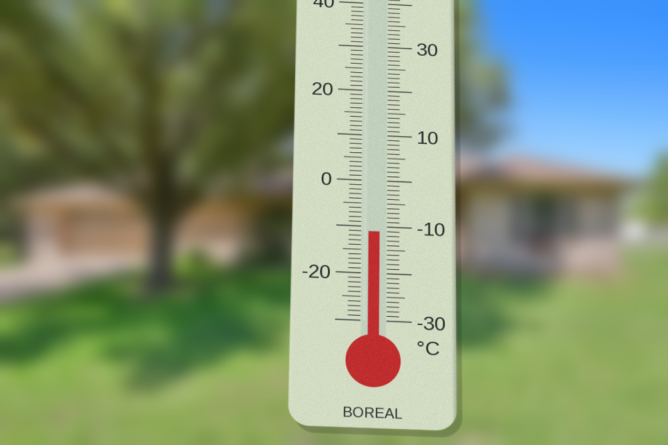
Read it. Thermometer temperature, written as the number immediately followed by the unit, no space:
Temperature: -11°C
